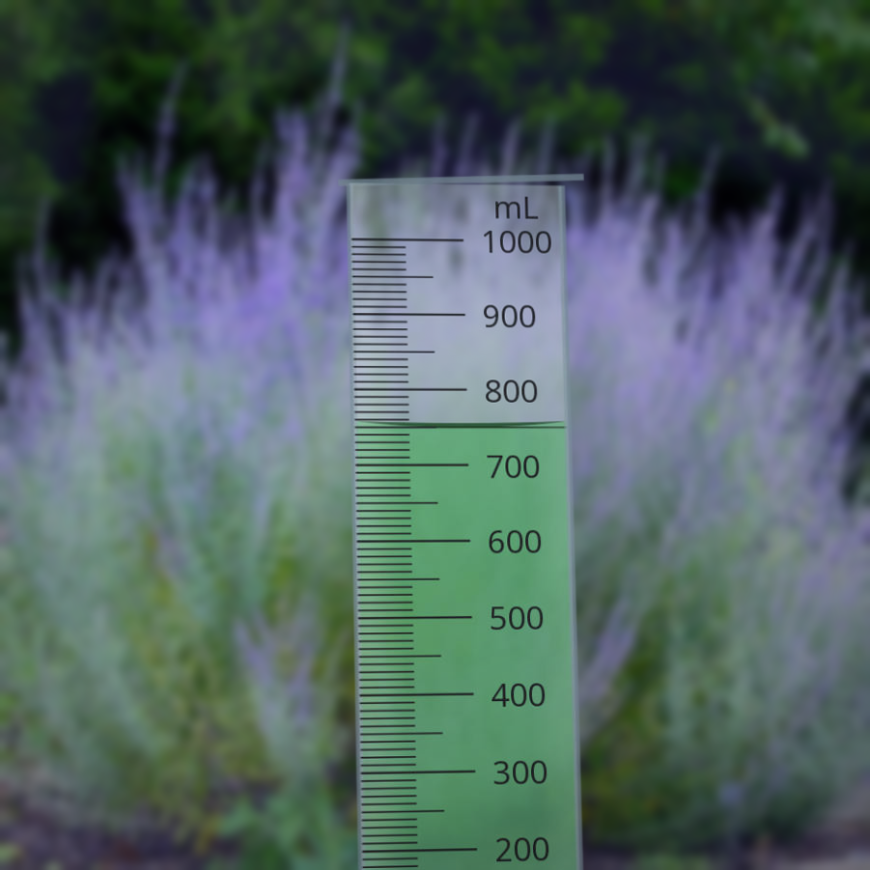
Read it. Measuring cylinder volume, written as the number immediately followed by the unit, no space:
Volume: 750mL
